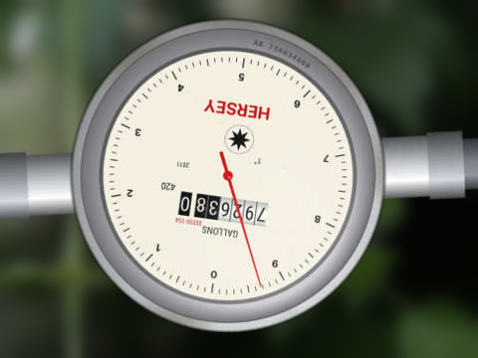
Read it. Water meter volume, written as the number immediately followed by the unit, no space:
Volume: 7926379.3gal
